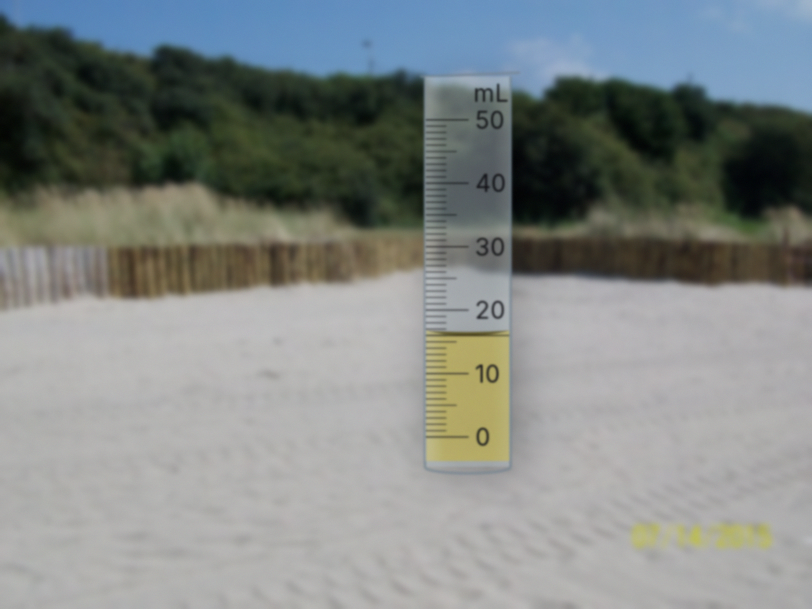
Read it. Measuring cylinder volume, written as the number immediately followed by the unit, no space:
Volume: 16mL
